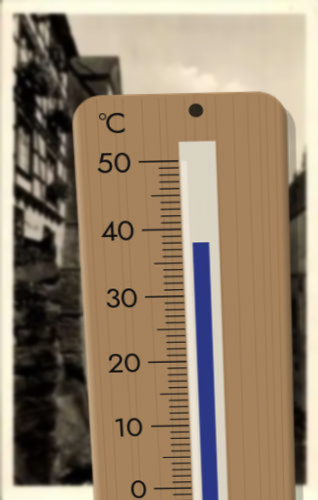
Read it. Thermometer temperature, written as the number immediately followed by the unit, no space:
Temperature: 38°C
